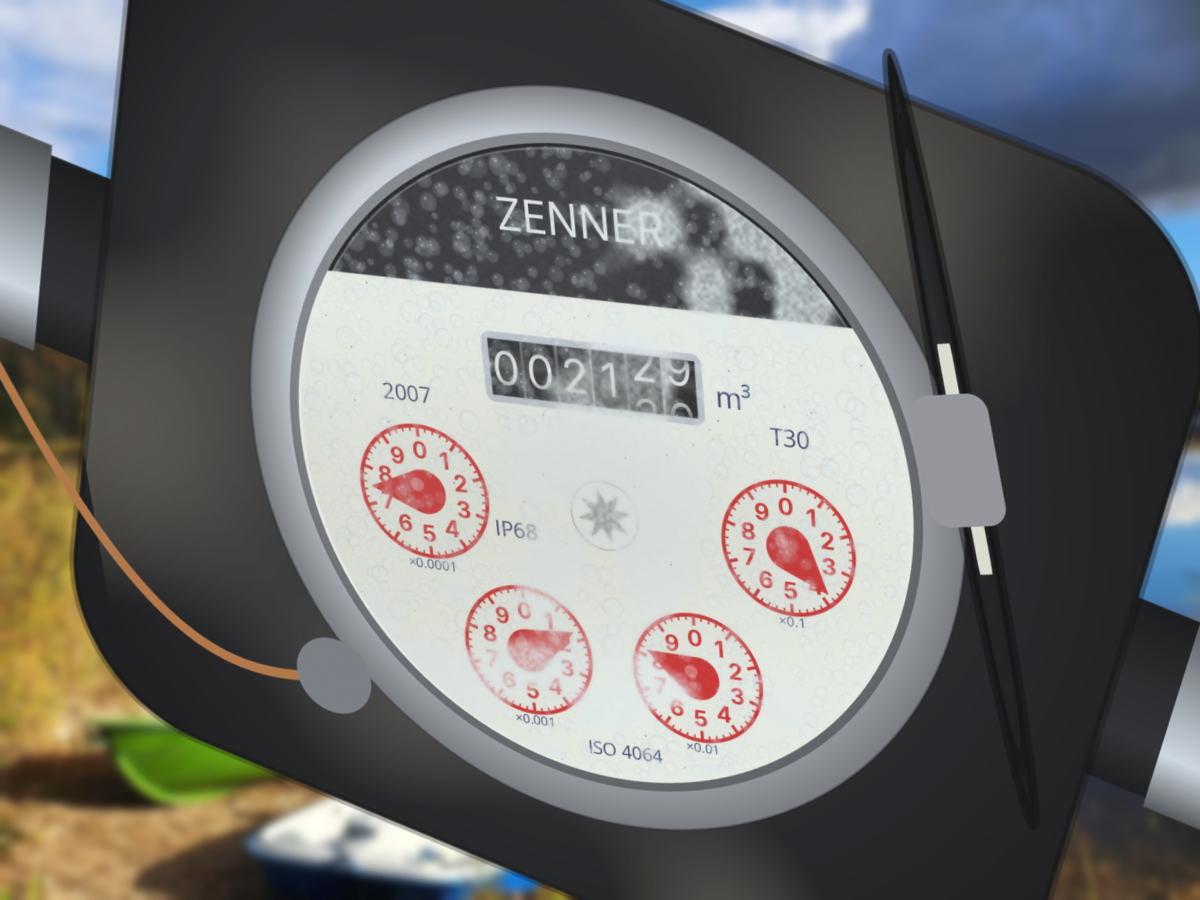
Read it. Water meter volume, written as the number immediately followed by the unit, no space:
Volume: 2129.3817m³
